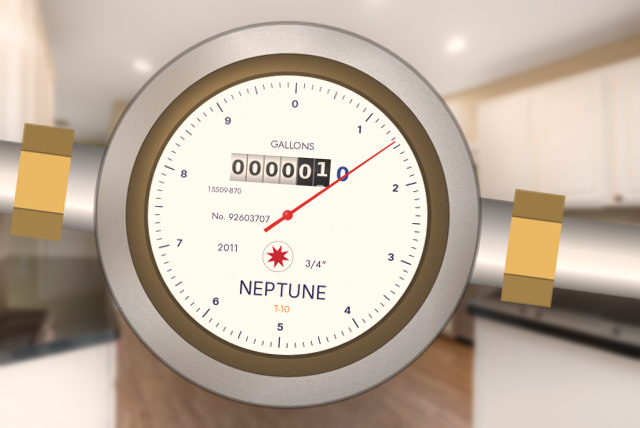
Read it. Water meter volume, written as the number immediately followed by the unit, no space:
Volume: 11.4gal
